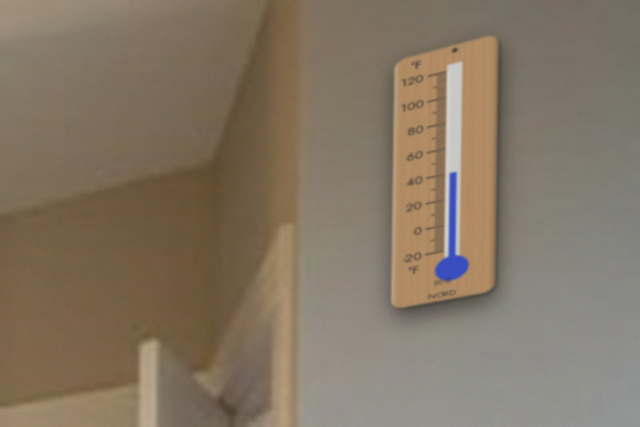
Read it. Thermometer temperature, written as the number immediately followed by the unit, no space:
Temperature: 40°F
